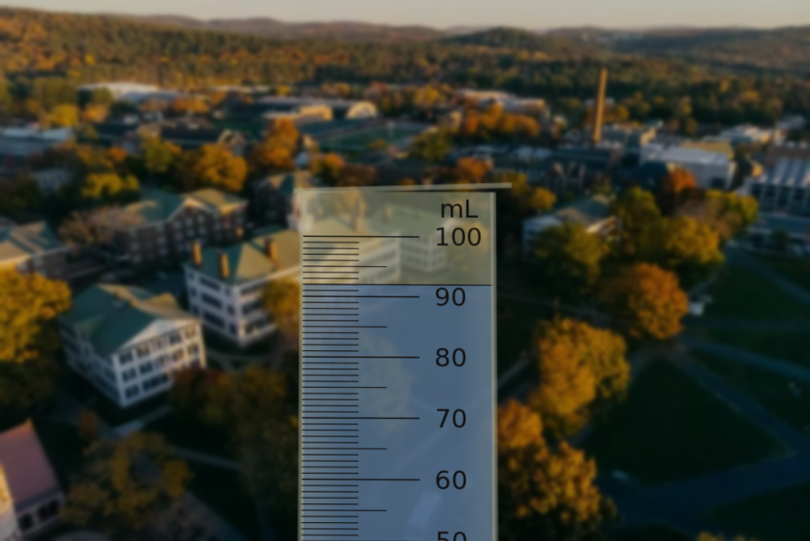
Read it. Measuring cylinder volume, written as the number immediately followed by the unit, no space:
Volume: 92mL
